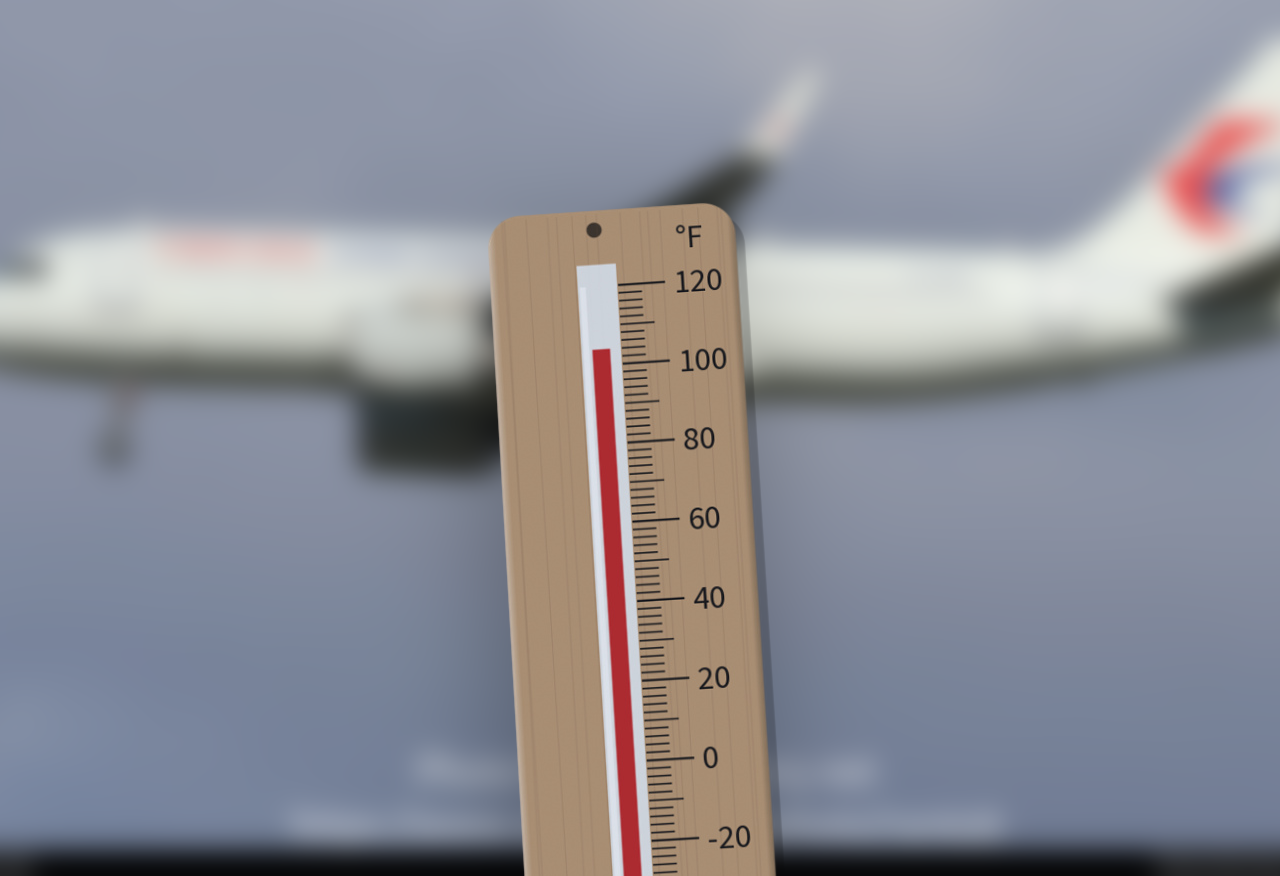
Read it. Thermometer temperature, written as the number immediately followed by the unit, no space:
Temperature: 104°F
